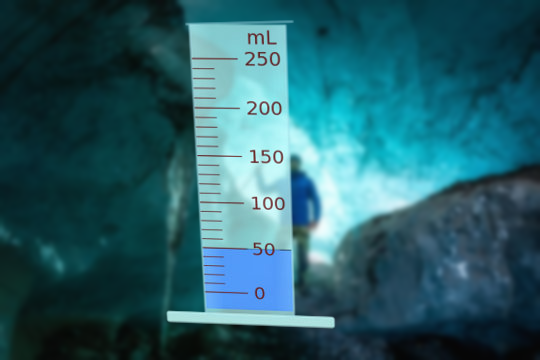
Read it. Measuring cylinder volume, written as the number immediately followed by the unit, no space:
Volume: 50mL
